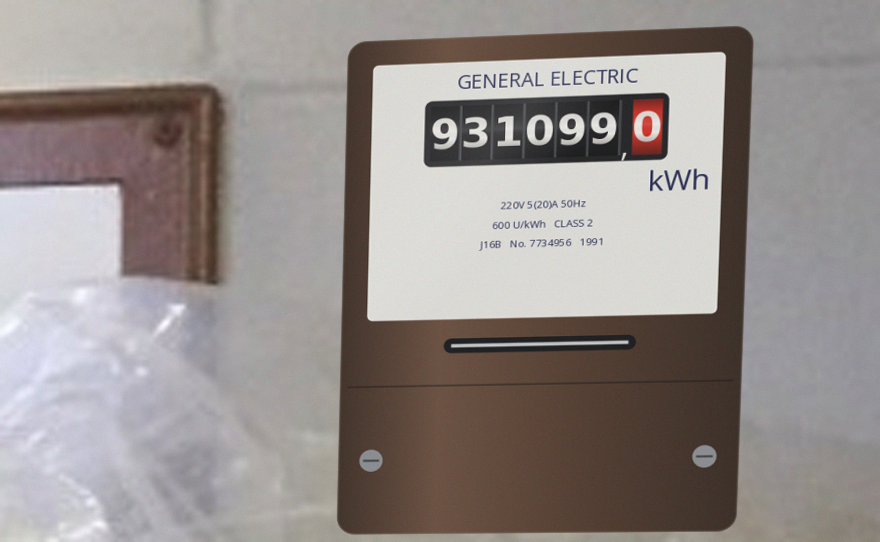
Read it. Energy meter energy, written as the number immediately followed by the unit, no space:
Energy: 931099.0kWh
